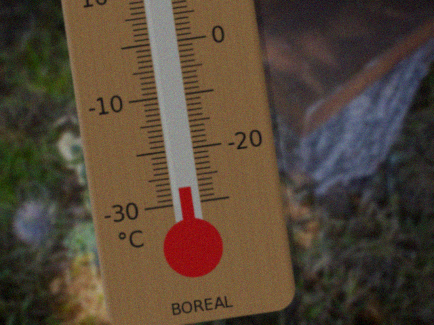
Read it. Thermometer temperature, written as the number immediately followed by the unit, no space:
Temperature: -27°C
